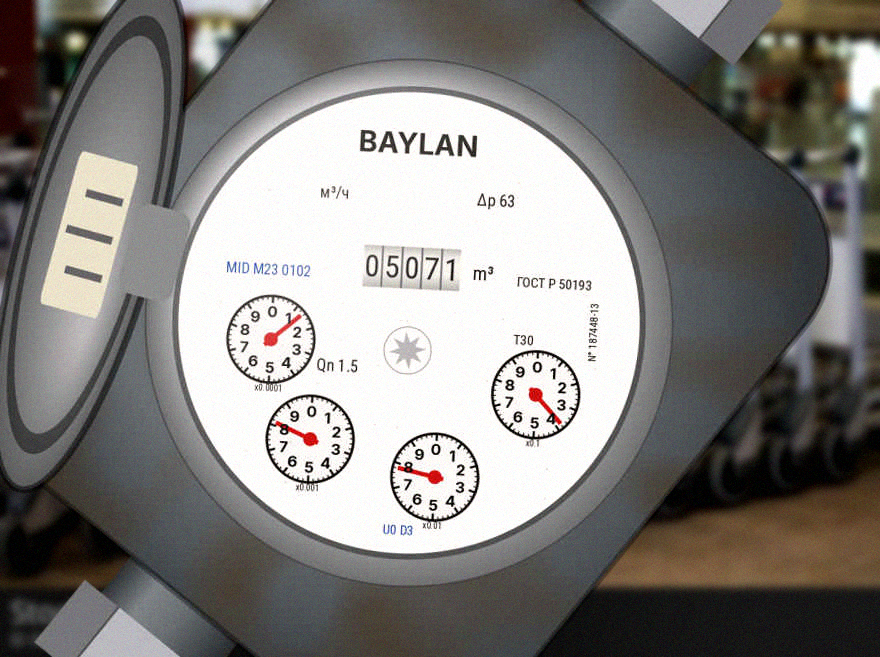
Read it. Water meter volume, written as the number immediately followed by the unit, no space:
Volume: 5071.3781m³
